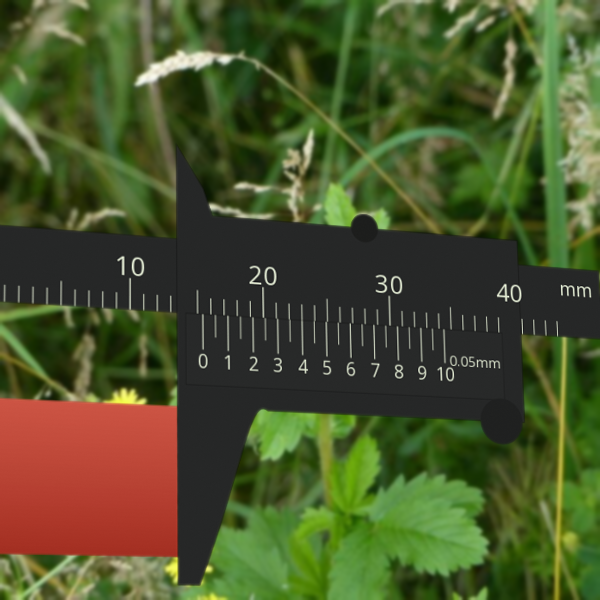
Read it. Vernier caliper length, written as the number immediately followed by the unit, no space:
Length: 15.4mm
